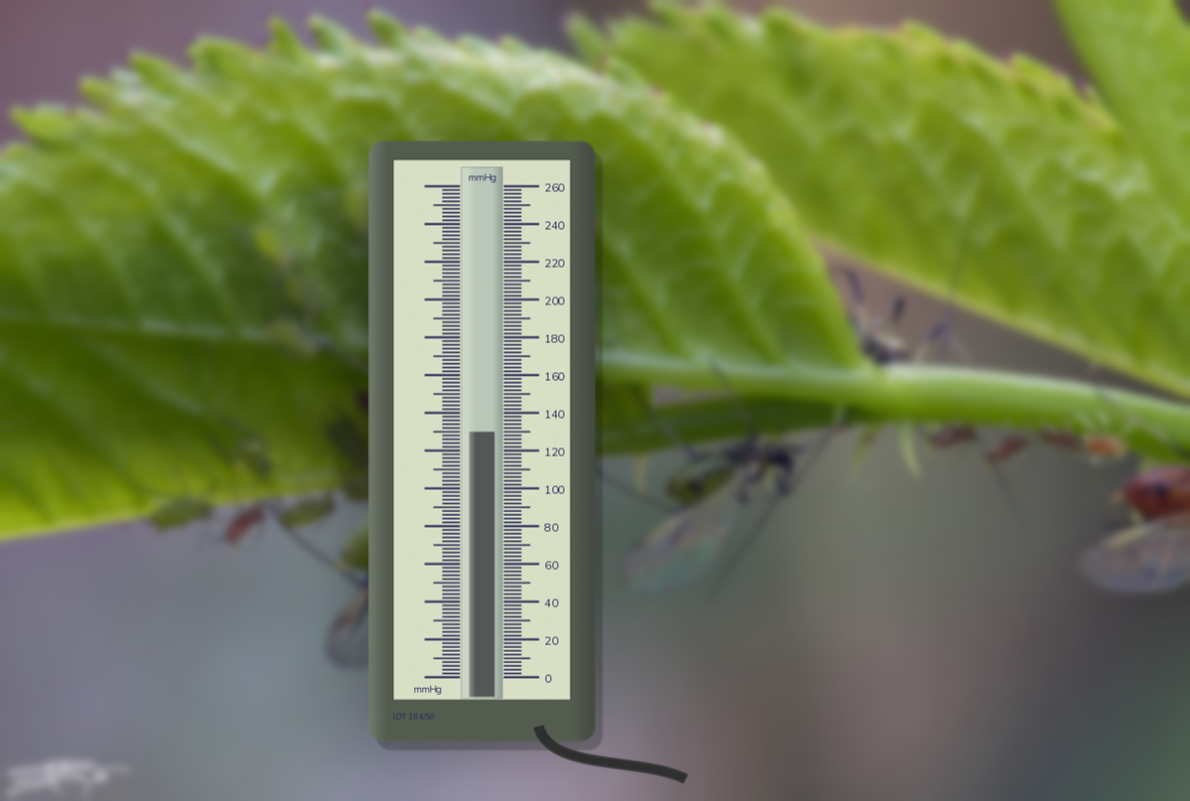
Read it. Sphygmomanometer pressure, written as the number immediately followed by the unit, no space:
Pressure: 130mmHg
